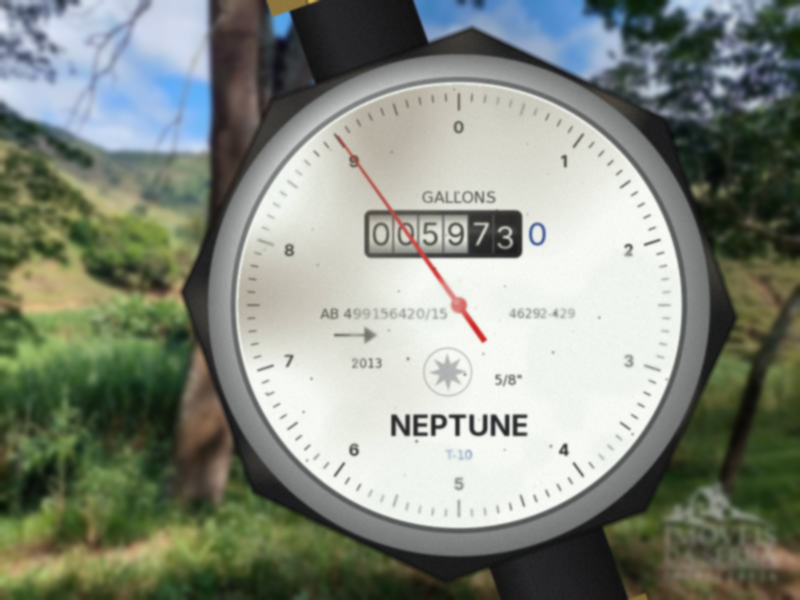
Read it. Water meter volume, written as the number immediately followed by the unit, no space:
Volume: 59729.0gal
